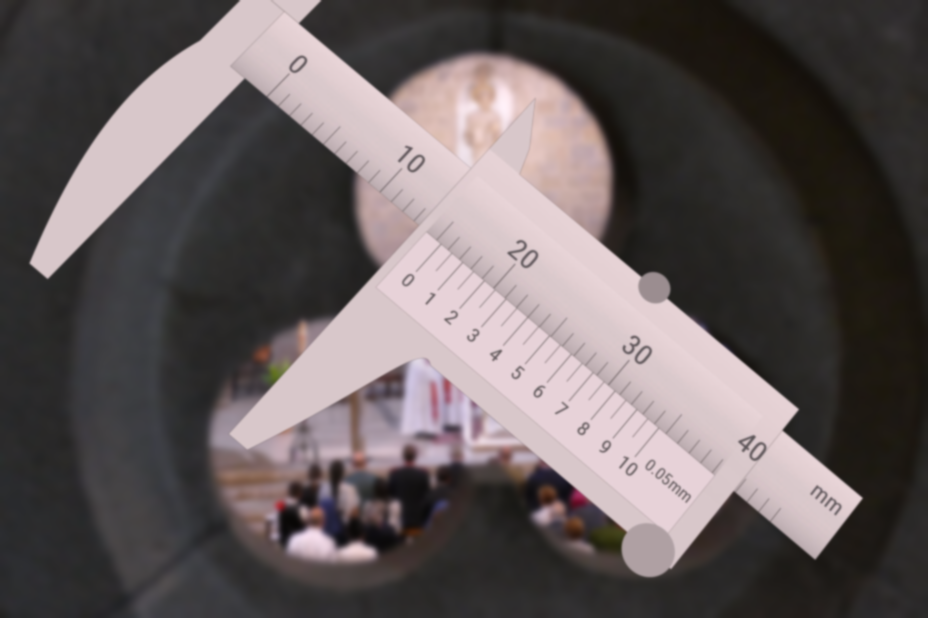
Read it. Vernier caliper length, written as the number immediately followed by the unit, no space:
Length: 15.4mm
